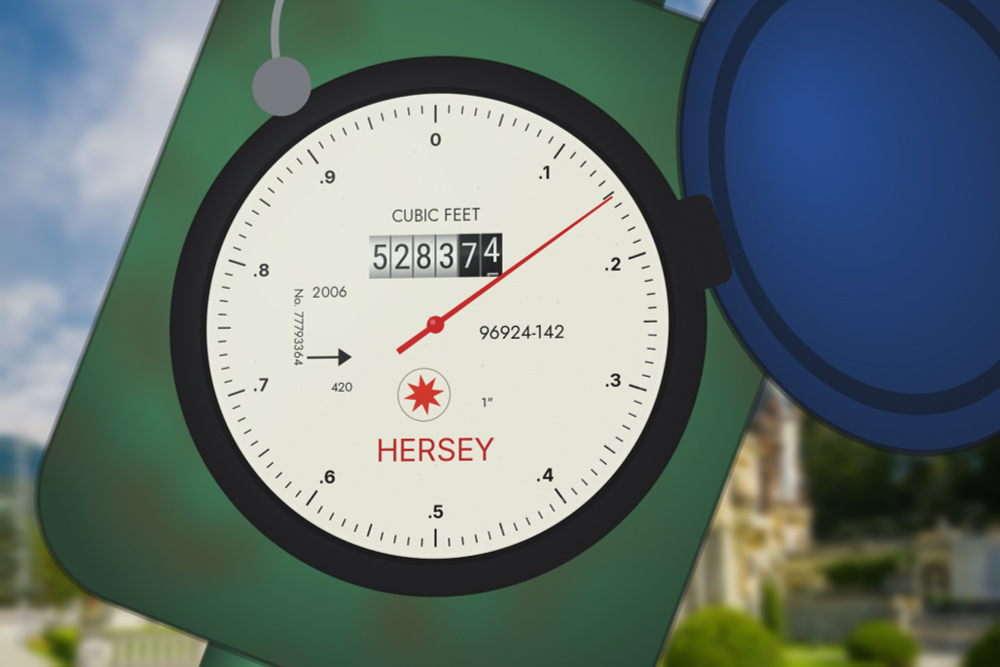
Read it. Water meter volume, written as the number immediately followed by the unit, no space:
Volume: 528374.15ft³
